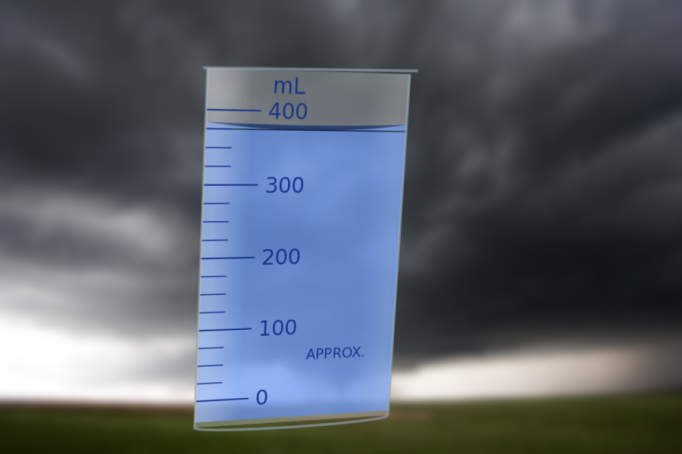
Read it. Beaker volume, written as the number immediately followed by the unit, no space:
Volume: 375mL
